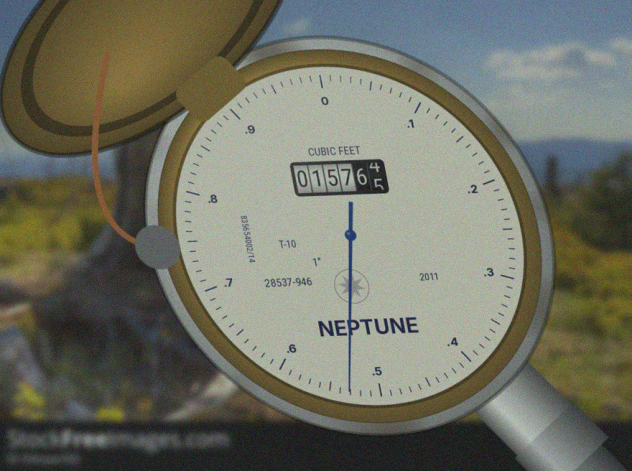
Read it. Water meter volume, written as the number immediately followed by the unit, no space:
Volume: 15764.53ft³
